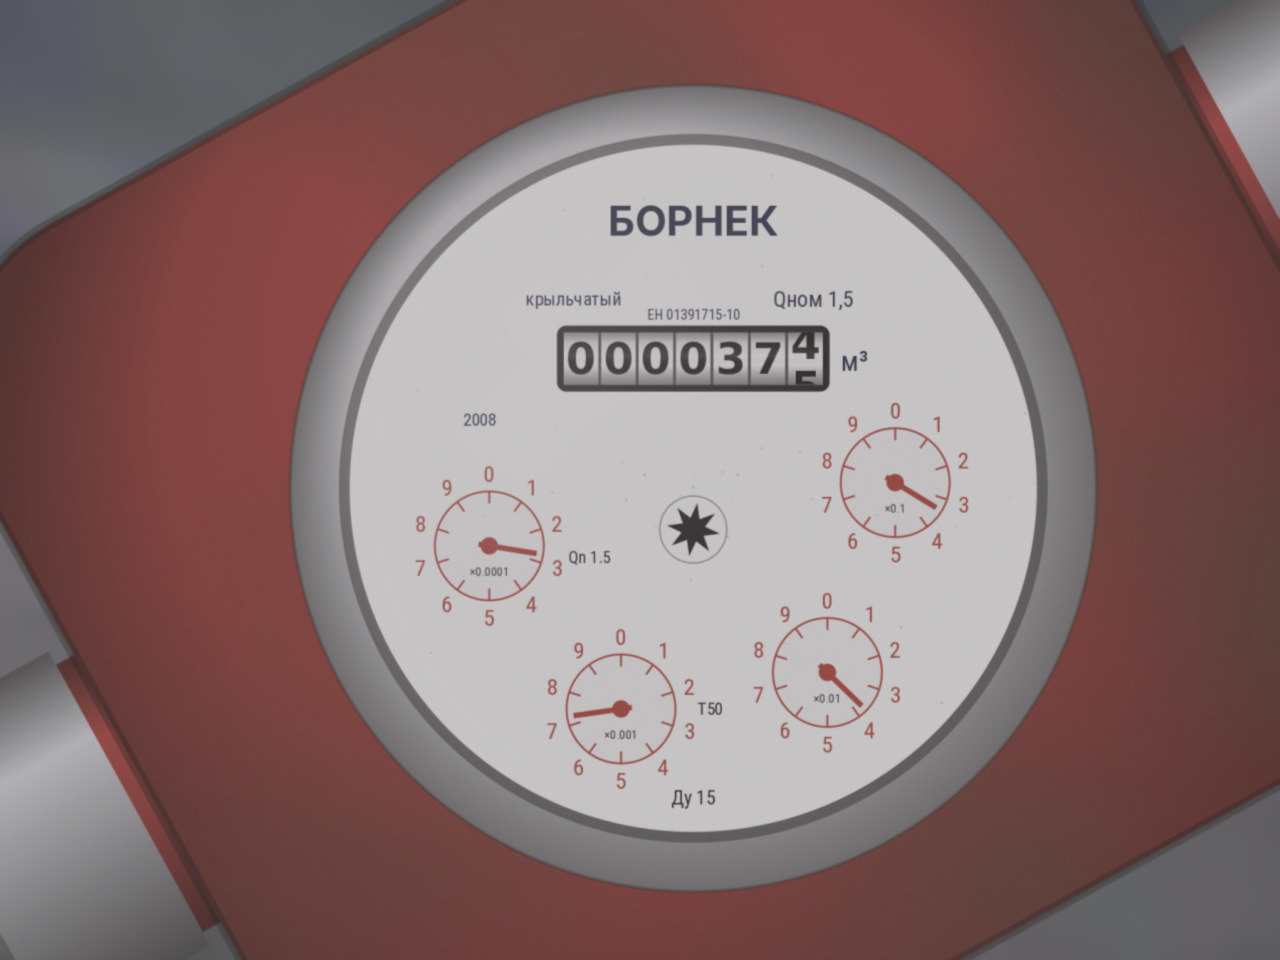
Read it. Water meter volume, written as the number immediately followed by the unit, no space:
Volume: 374.3372m³
